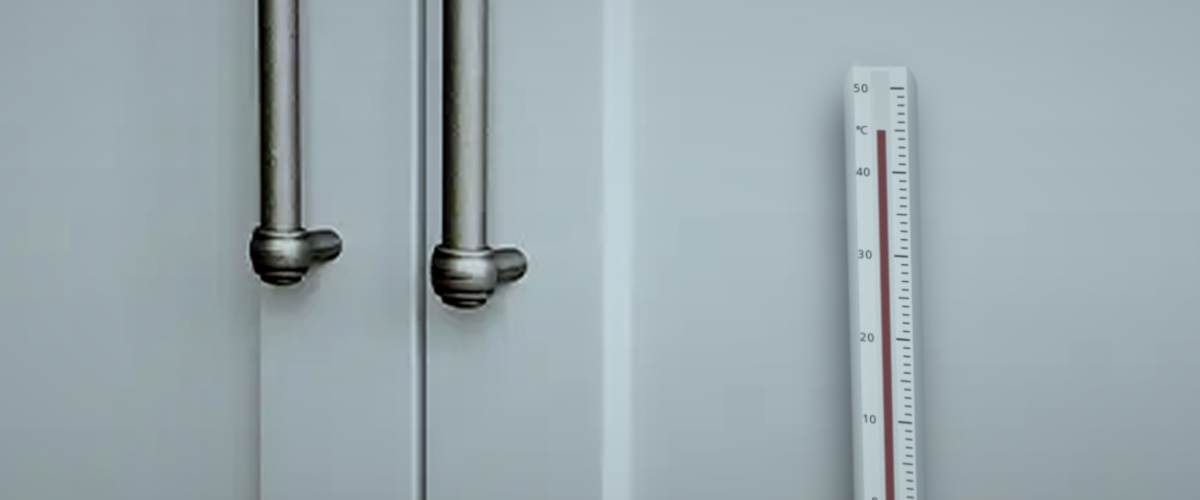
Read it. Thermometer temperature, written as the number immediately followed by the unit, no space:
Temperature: 45°C
